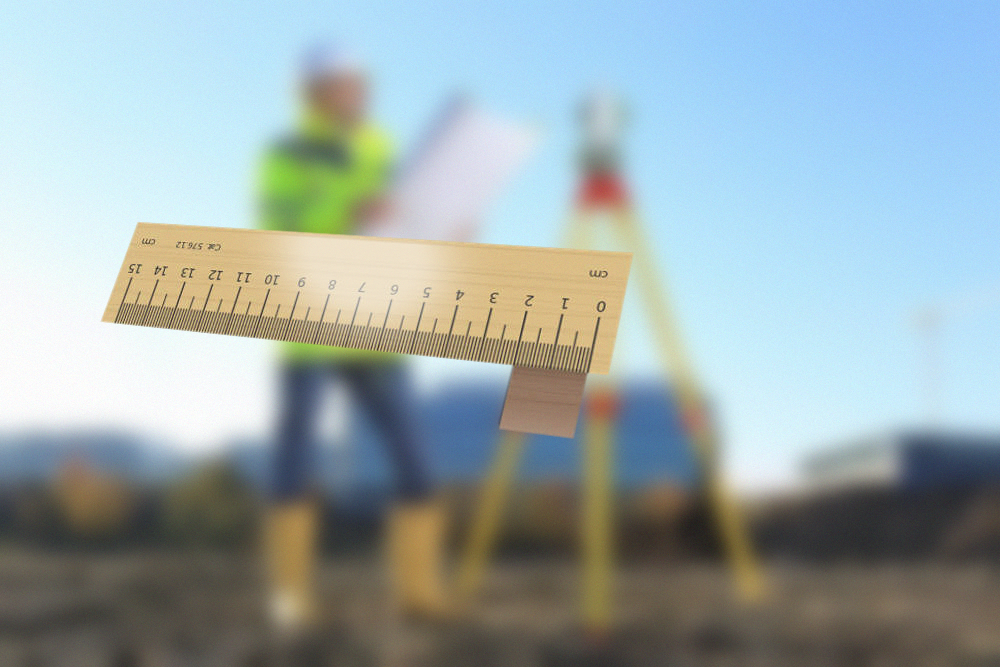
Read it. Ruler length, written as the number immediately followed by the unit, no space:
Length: 2cm
